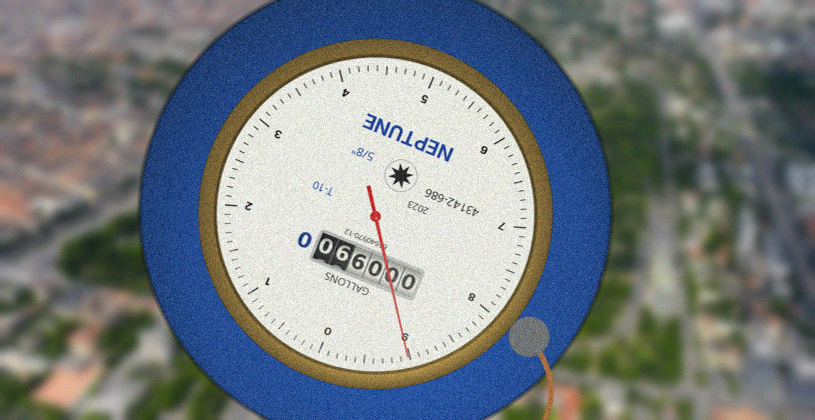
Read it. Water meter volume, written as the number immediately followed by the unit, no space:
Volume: 9899.0gal
